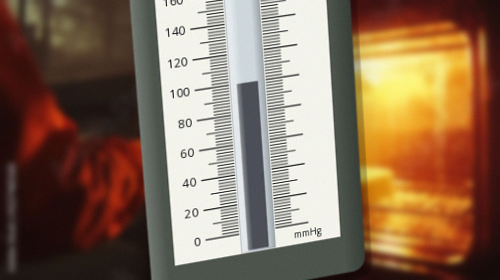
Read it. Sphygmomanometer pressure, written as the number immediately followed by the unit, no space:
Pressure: 100mmHg
